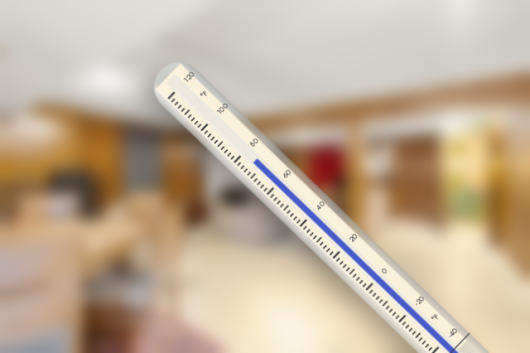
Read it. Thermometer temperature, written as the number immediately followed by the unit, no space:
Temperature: 74°F
